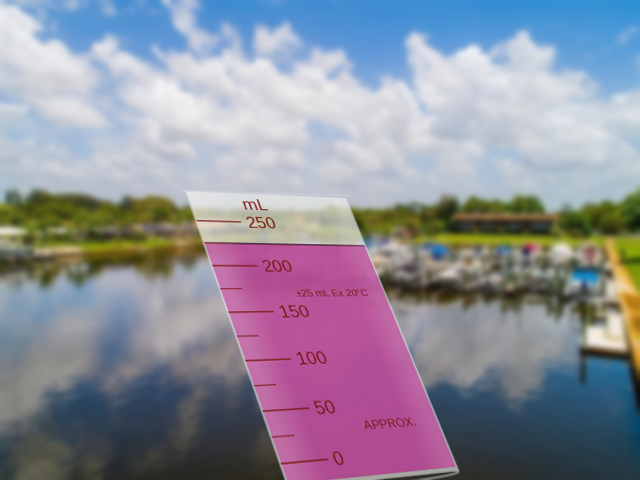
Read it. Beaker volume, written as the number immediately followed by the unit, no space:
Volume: 225mL
